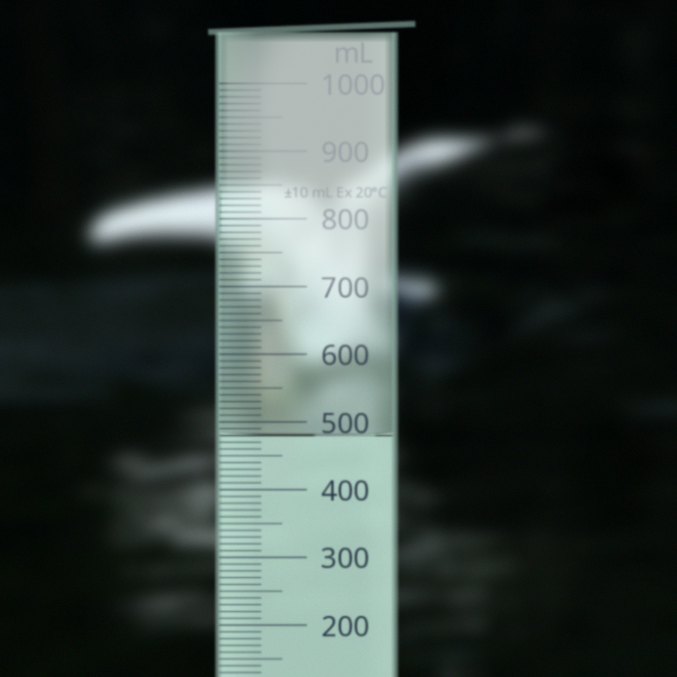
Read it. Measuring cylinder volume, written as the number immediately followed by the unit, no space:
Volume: 480mL
